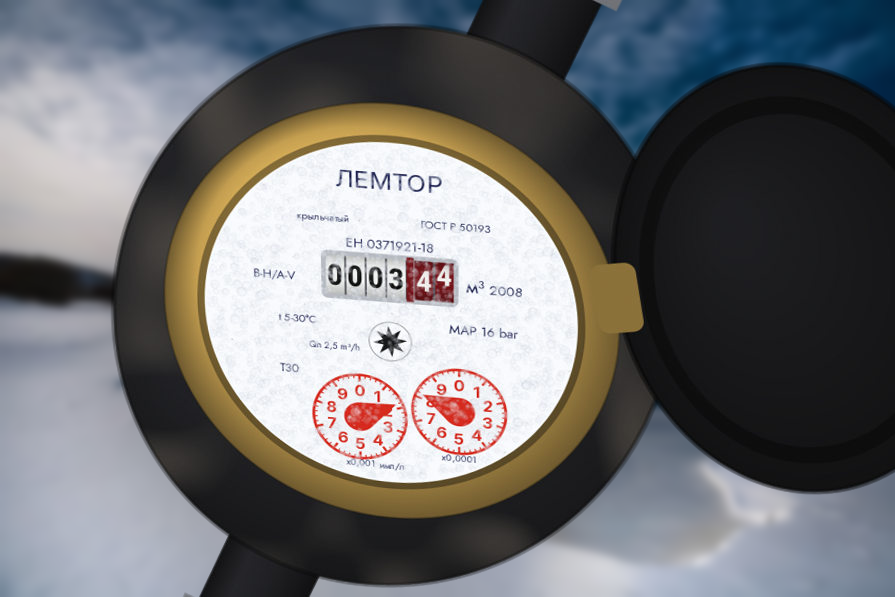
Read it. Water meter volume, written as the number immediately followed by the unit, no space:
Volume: 3.4418m³
